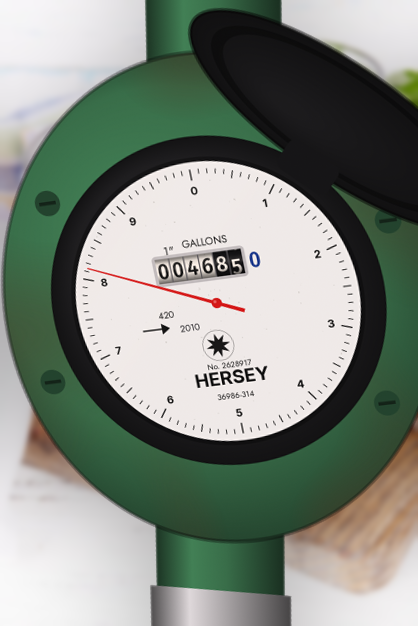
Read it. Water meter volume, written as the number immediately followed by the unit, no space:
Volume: 46848.1gal
